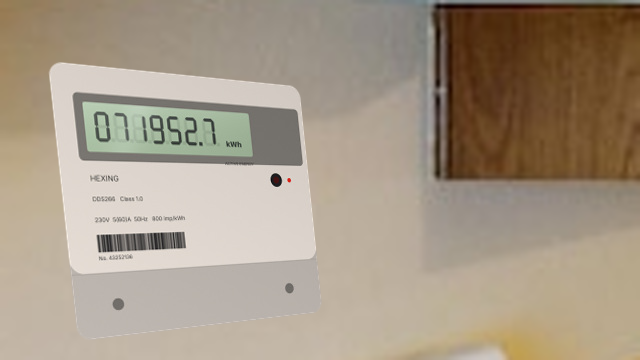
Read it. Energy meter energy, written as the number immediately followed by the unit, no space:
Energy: 71952.7kWh
